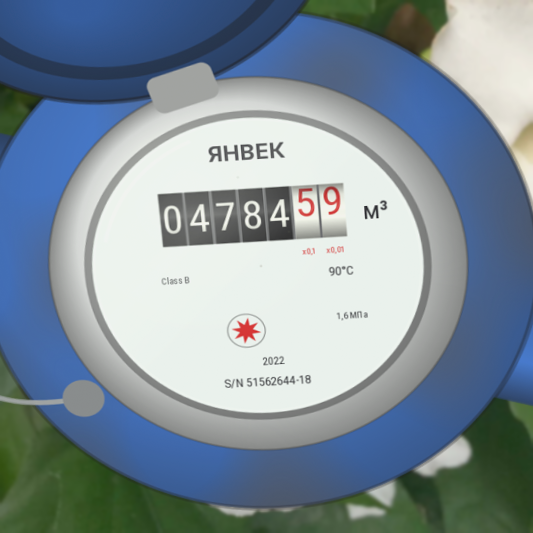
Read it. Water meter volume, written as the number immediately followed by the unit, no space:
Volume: 4784.59m³
